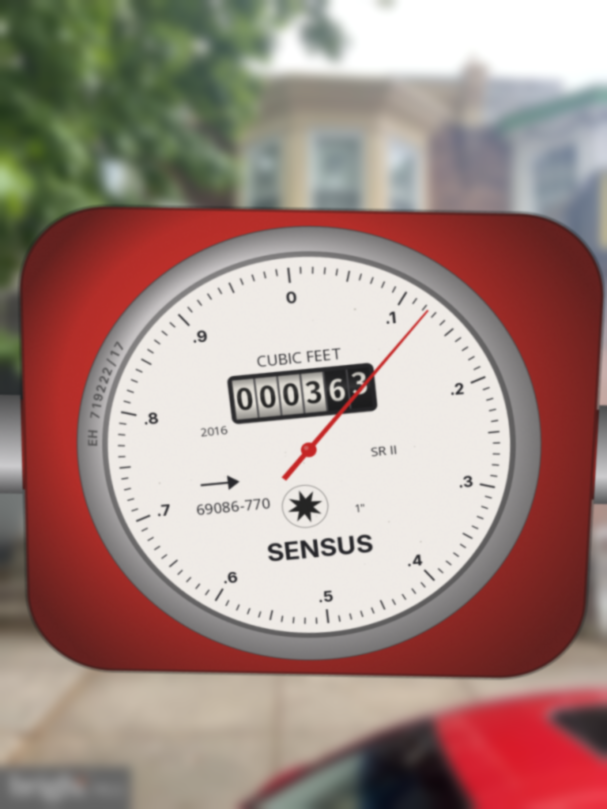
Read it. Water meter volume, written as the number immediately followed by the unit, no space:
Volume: 363.12ft³
